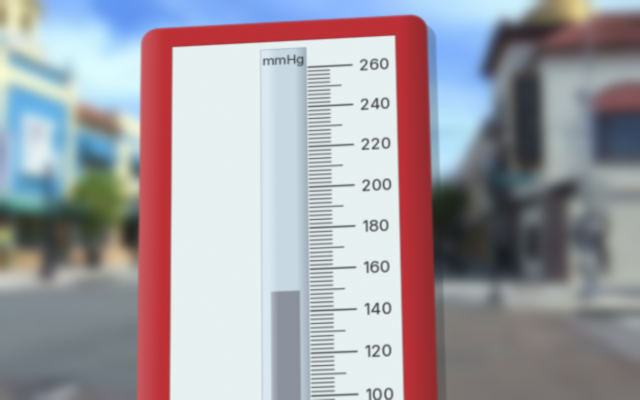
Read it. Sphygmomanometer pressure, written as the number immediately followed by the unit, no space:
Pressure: 150mmHg
